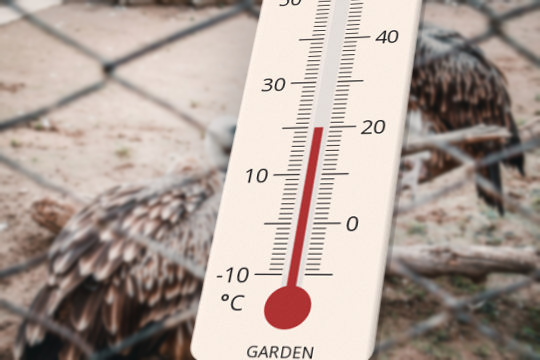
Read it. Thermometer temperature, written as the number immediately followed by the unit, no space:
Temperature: 20°C
